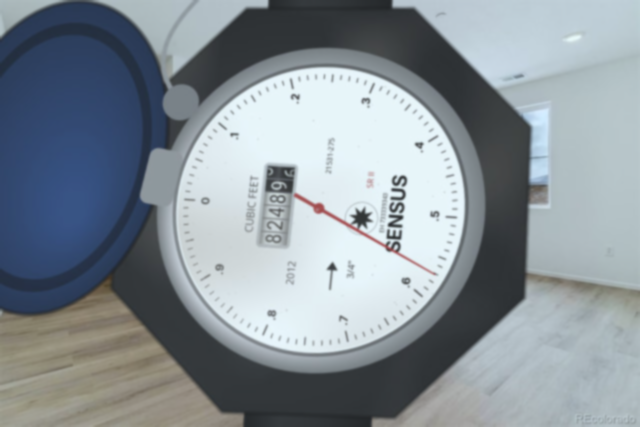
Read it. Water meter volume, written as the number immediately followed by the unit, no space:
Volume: 824895.57ft³
